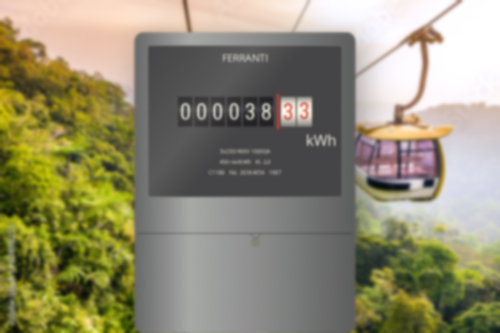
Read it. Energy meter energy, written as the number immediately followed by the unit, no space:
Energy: 38.33kWh
